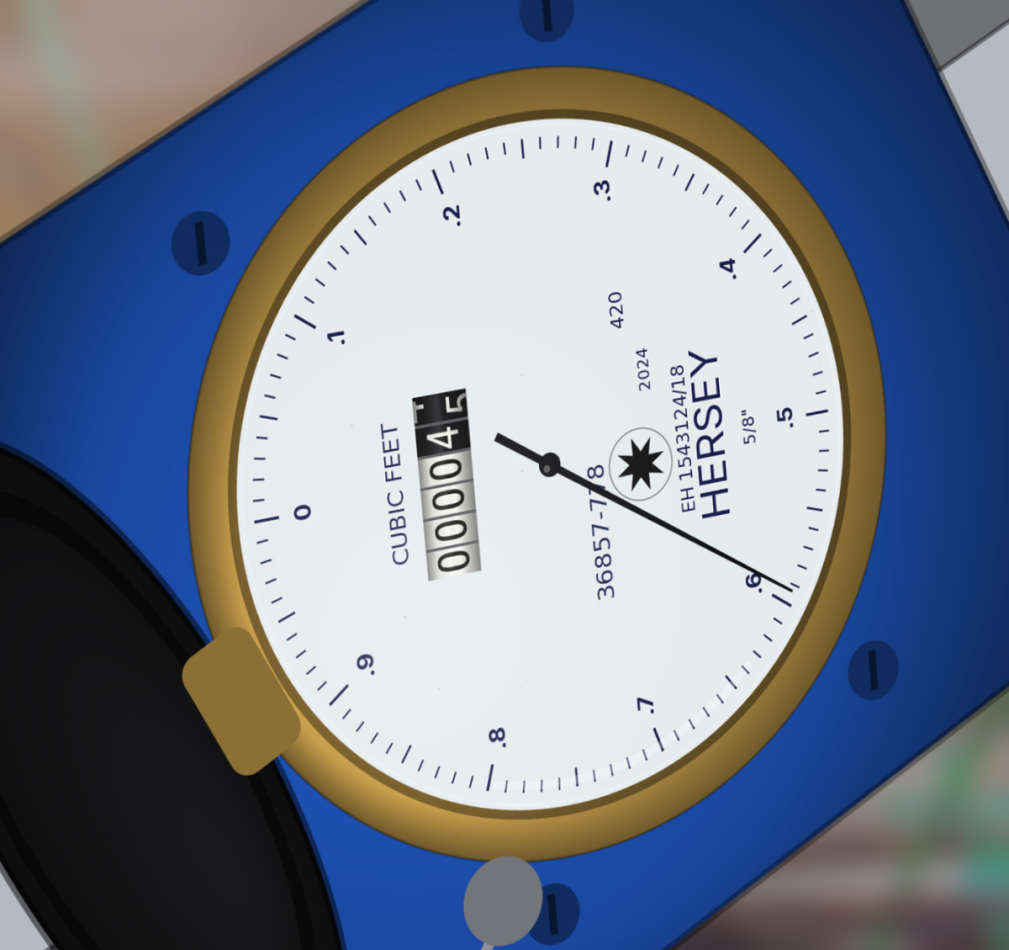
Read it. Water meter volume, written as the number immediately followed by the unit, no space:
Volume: 44.59ft³
